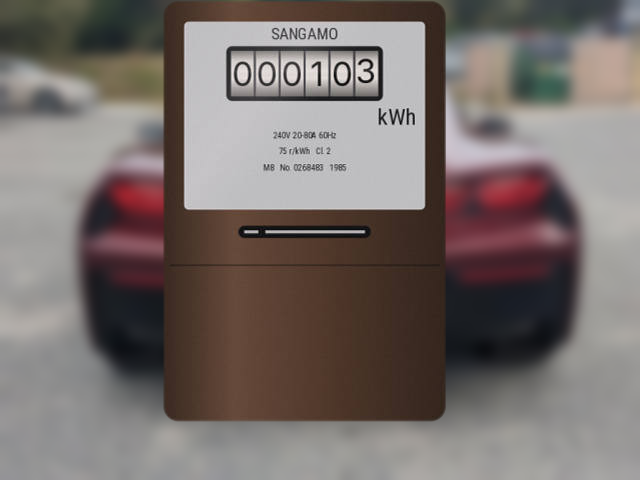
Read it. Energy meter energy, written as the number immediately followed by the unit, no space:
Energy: 103kWh
